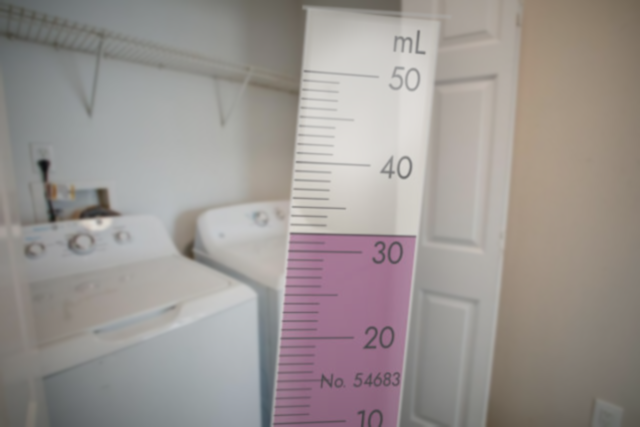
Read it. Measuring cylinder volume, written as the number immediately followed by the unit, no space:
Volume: 32mL
